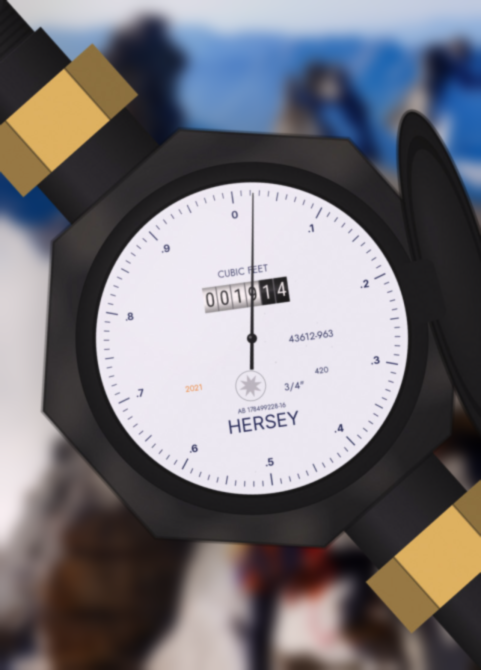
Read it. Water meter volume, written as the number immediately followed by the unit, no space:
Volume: 1914.02ft³
